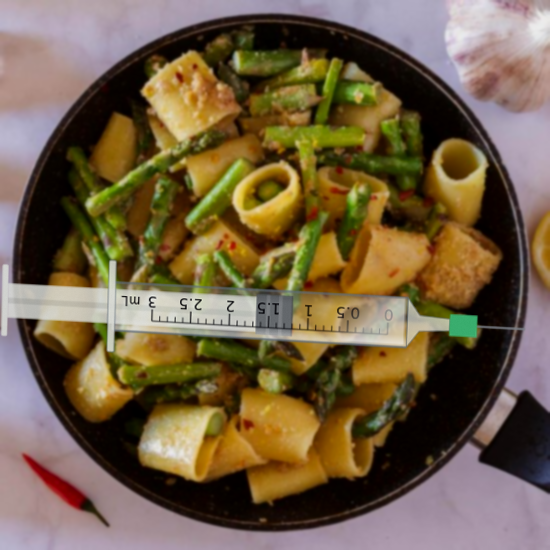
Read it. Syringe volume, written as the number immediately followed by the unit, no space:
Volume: 1.2mL
